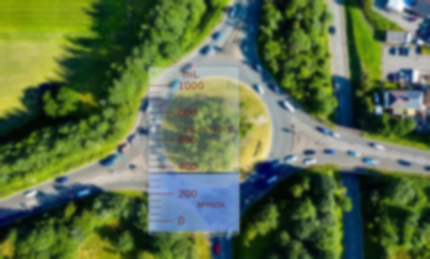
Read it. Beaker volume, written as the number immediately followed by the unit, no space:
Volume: 350mL
